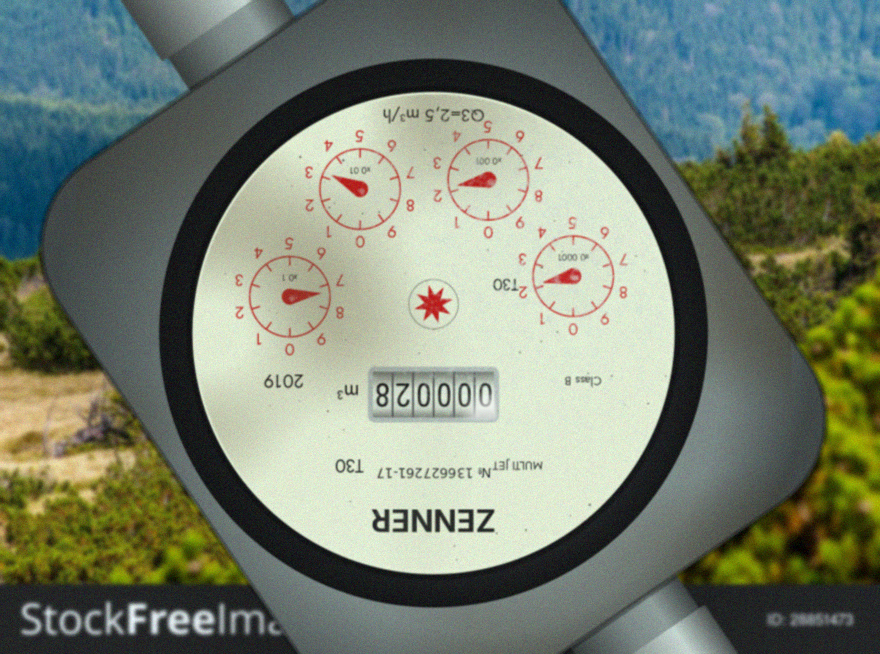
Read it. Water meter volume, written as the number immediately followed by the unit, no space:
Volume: 28.7322m³
